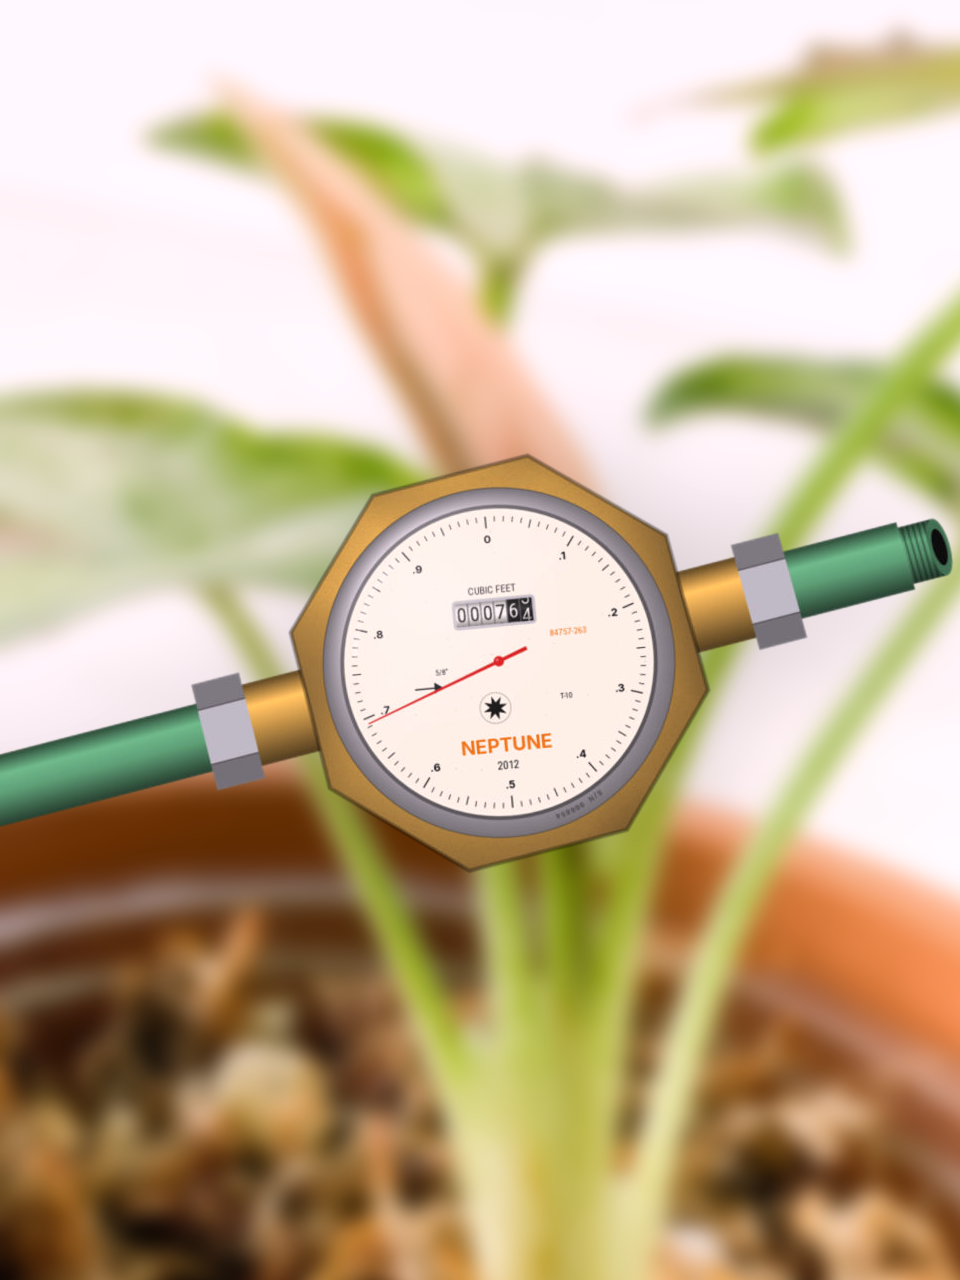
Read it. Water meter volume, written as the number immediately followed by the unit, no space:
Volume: 763.69ft³
